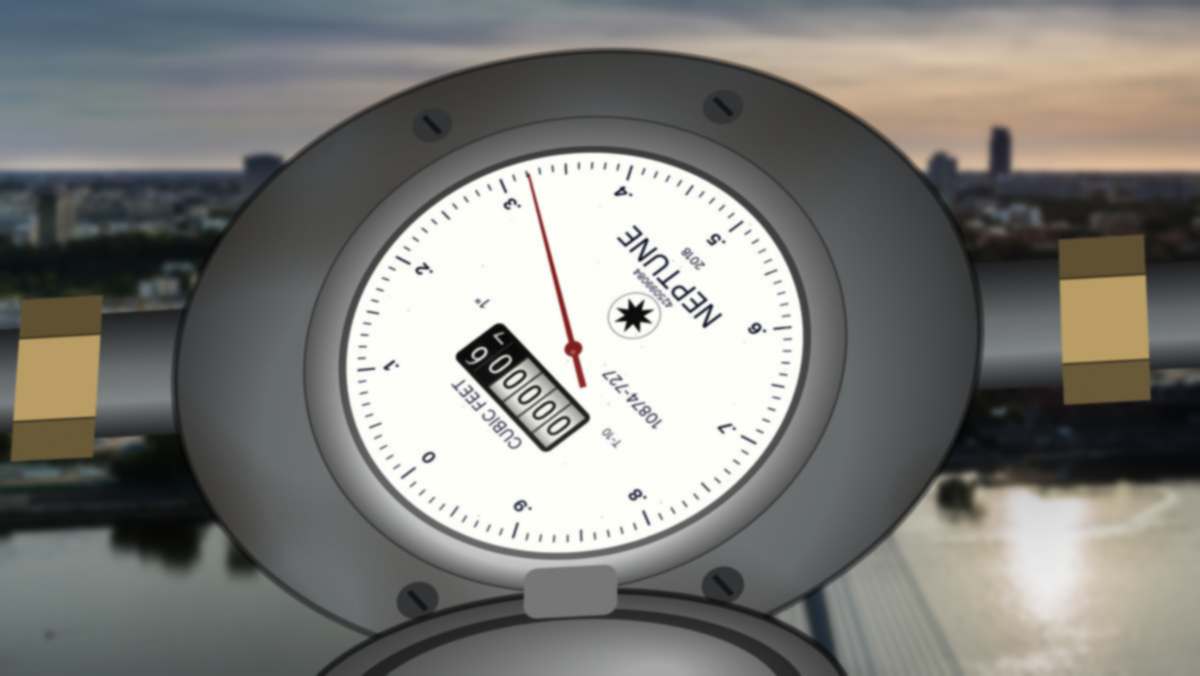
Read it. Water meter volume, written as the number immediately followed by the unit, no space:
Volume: 6.32ft³
